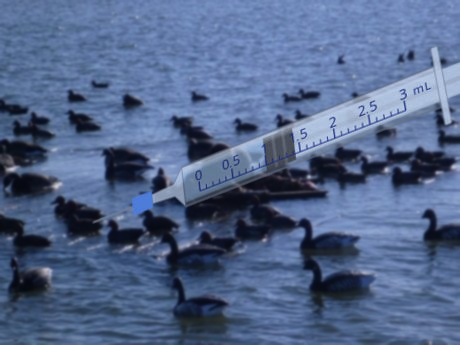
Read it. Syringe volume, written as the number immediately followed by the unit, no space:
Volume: 1mL
